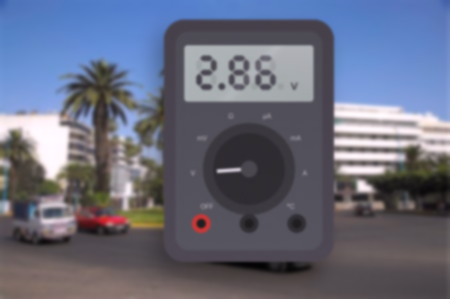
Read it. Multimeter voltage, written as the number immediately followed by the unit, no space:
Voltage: 2.86V
